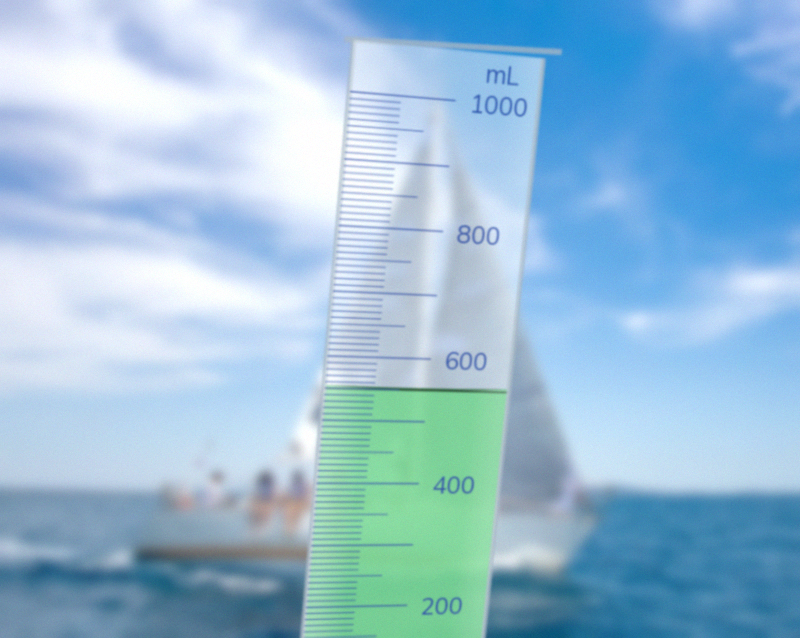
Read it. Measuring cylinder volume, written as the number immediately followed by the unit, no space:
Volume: 550mL
